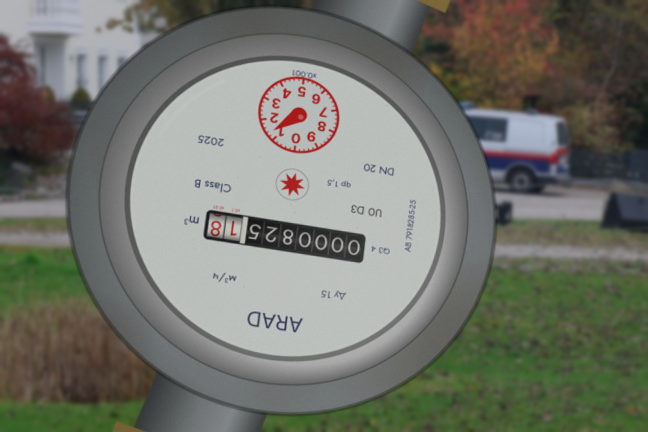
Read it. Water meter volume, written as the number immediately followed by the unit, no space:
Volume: 825.181m³
